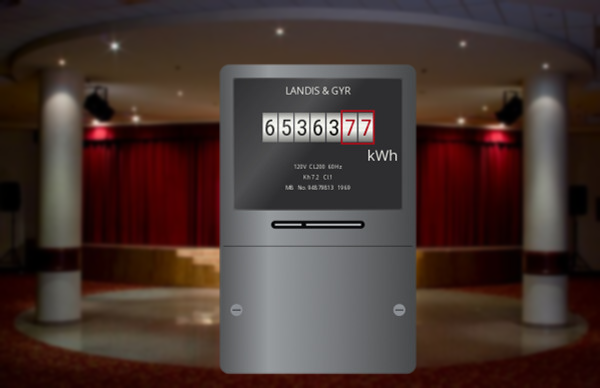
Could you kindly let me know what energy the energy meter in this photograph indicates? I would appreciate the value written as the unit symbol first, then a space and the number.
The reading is kWh 65363.77
